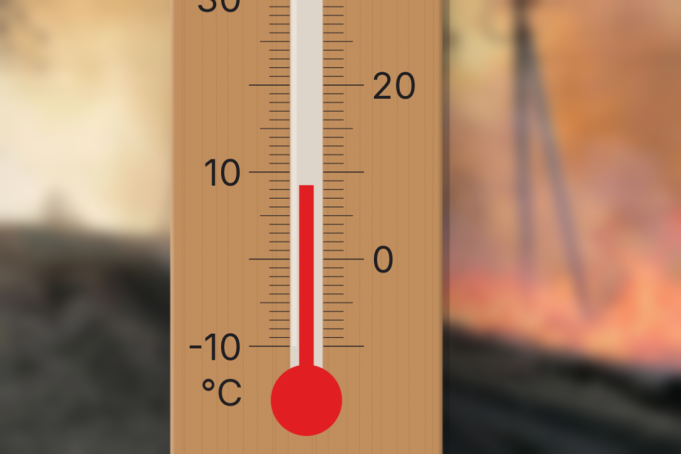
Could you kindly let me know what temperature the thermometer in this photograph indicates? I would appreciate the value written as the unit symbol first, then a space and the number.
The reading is °C 8.5
